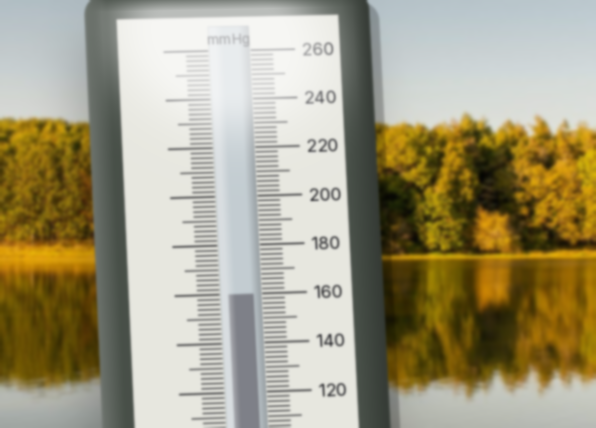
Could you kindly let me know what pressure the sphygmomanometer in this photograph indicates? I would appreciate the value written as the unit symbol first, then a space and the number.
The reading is mmHg 160
